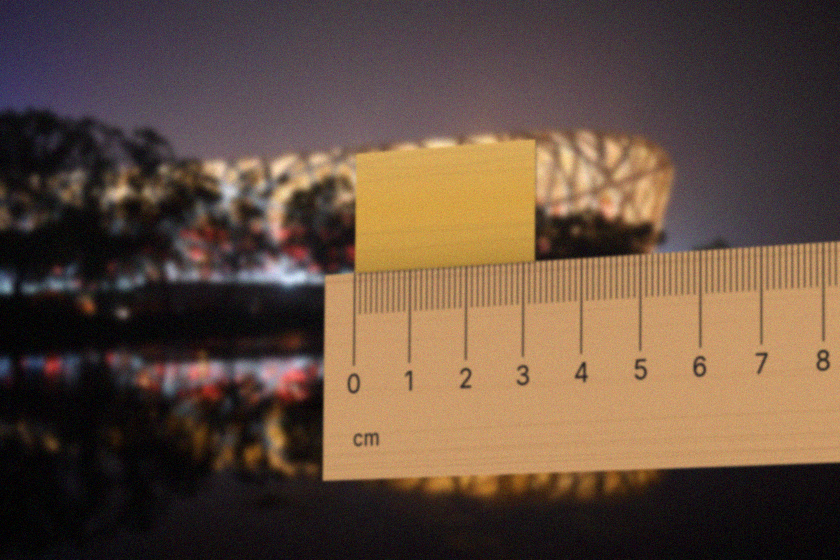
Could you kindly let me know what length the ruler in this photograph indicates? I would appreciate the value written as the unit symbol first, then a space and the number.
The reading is cm 3.2
